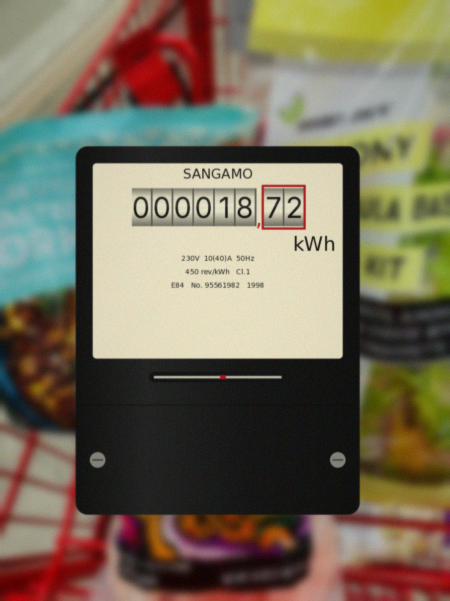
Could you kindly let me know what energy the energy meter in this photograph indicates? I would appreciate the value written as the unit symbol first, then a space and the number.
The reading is kWh 18.72
